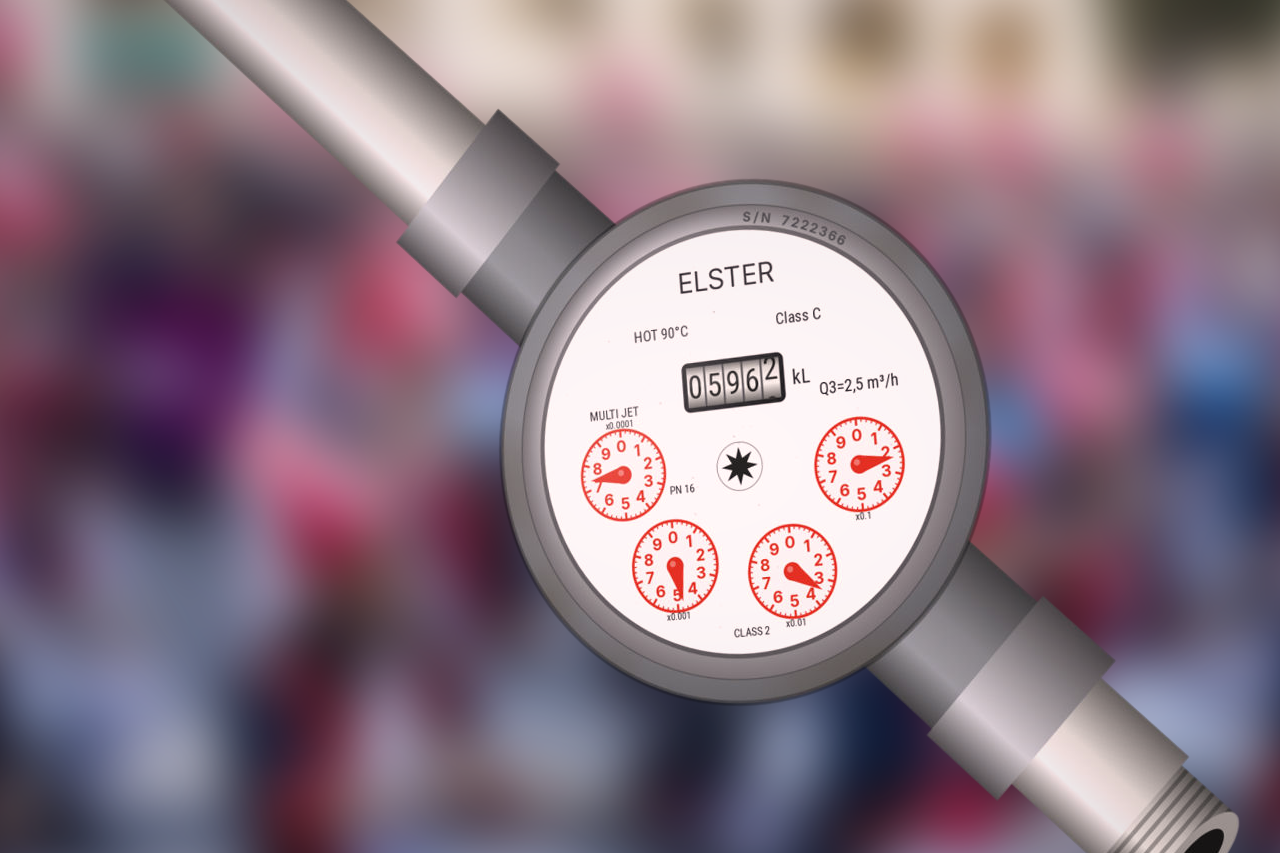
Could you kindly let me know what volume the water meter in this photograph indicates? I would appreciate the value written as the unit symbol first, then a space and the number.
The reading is kL 5962.2347
